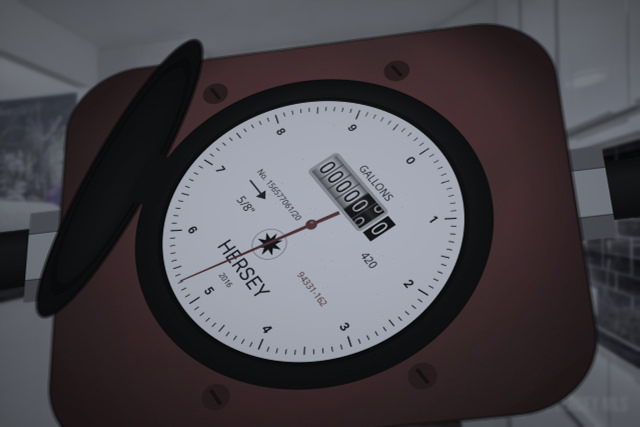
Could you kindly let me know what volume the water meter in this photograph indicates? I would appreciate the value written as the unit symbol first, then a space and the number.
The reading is gal 85.3
